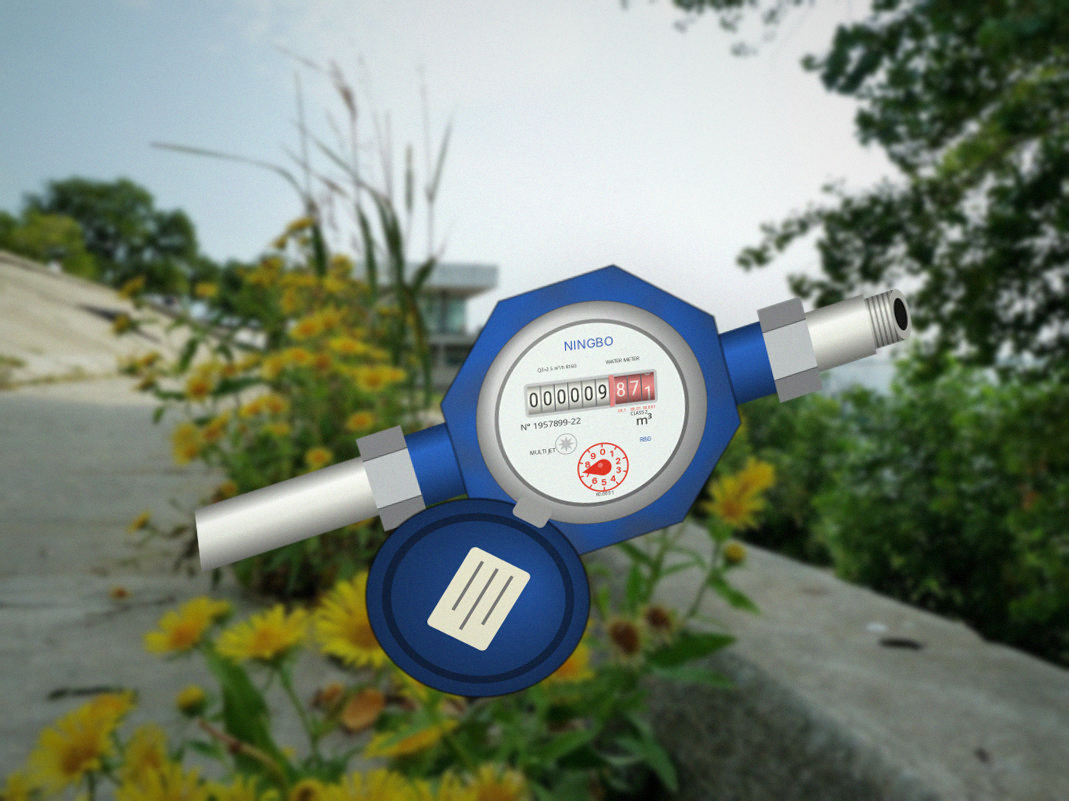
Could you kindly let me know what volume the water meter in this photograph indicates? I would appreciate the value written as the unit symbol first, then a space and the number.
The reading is m³ 9.8707
